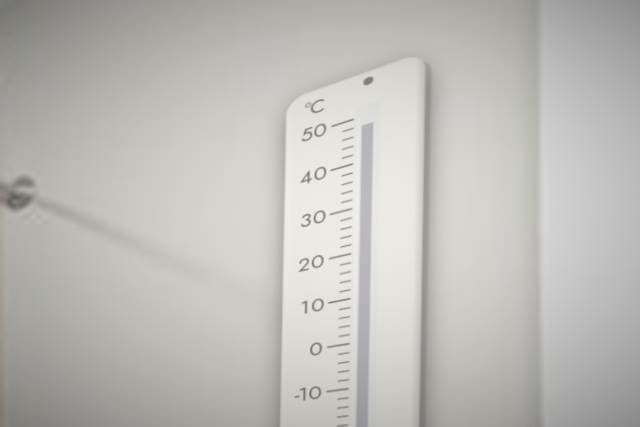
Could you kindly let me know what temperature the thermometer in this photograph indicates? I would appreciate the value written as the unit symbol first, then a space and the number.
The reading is °C 48
